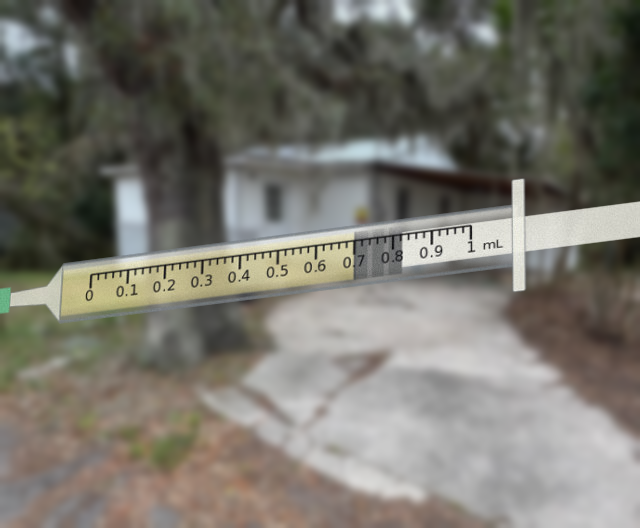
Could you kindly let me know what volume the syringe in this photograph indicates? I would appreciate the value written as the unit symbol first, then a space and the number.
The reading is mL 0.7
